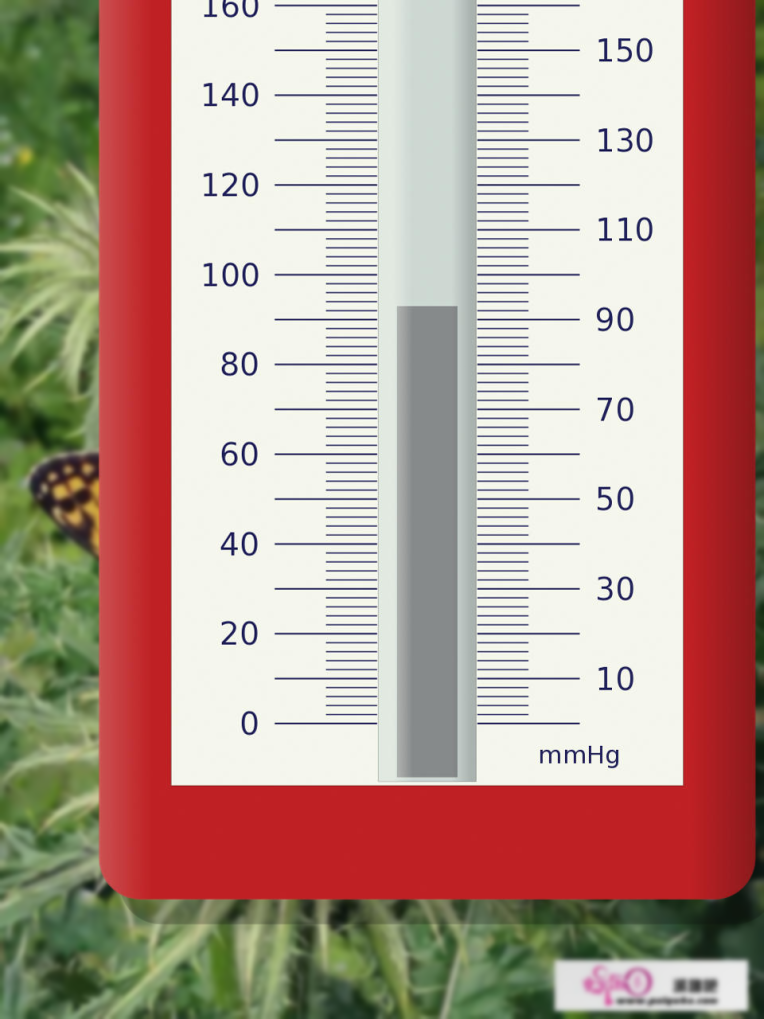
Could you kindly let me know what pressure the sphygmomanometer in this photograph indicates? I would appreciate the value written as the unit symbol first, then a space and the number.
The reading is mmHg 93
